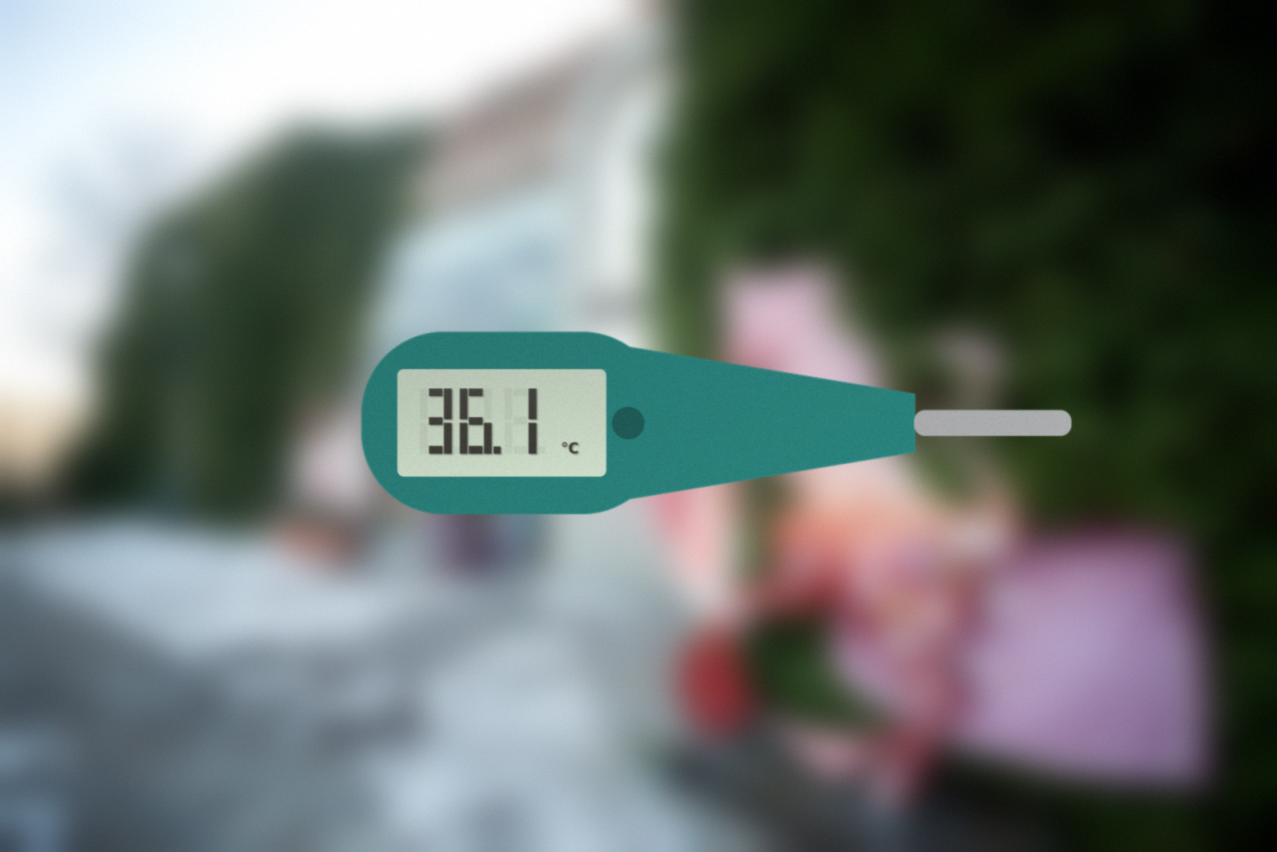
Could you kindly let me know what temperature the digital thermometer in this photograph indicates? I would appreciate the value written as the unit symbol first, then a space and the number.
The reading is °C 36.1
